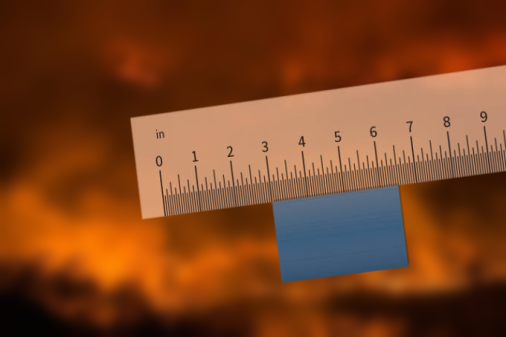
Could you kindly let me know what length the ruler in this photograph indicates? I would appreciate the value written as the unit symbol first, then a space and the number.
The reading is in 3.5
